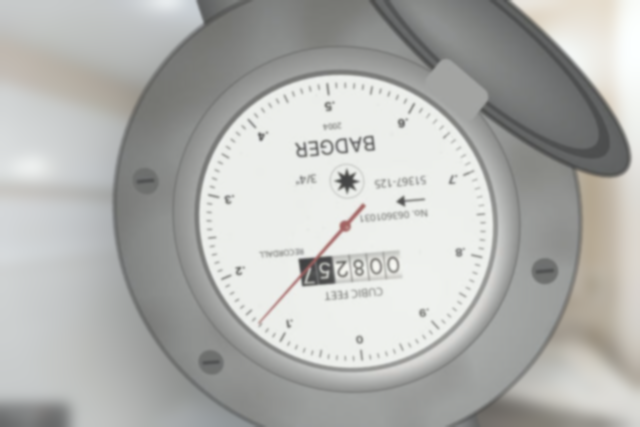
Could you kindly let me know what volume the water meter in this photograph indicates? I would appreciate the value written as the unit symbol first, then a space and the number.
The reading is ft³ 8257.13
